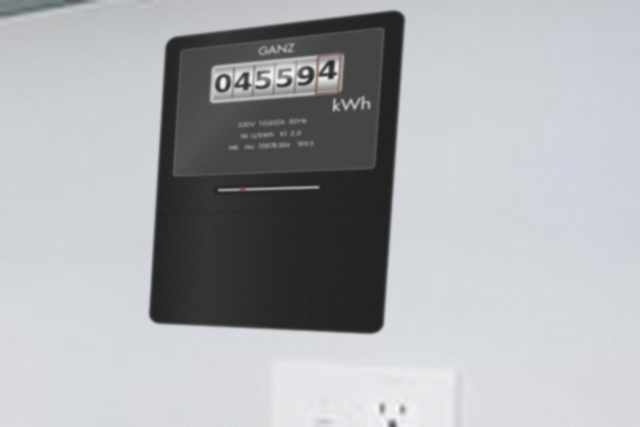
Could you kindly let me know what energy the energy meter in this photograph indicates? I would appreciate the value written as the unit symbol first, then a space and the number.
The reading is kWh 4559.4
